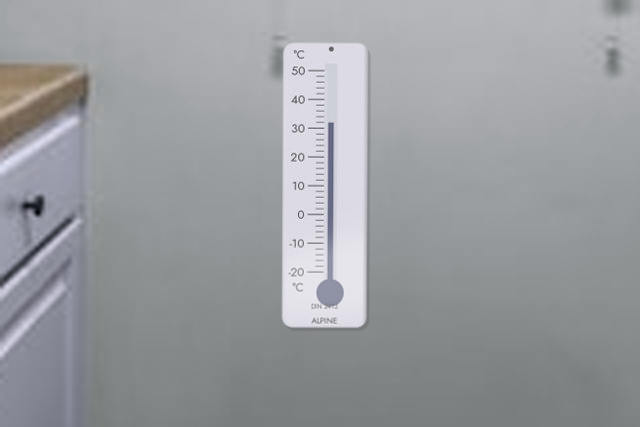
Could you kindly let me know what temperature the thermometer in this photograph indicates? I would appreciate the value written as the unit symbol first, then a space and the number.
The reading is °C 32
